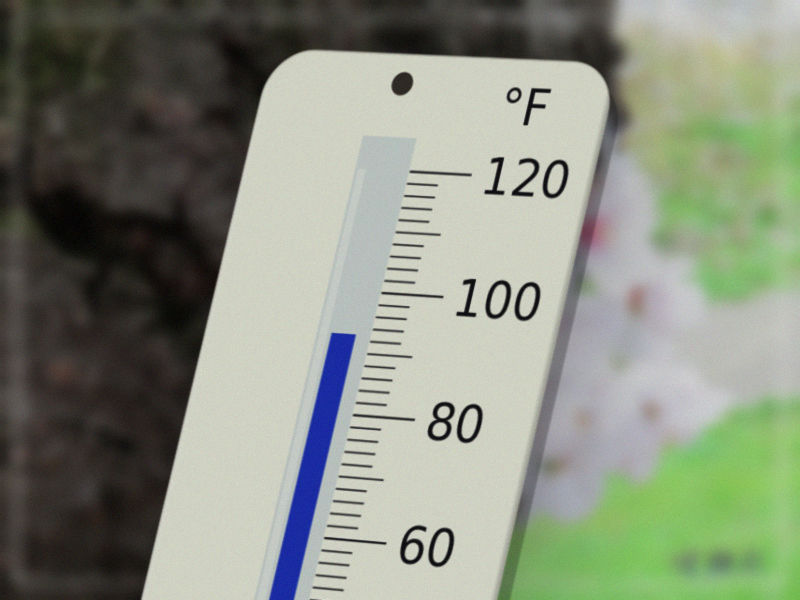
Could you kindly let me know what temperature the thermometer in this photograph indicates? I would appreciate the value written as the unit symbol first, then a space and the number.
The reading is °F 93
